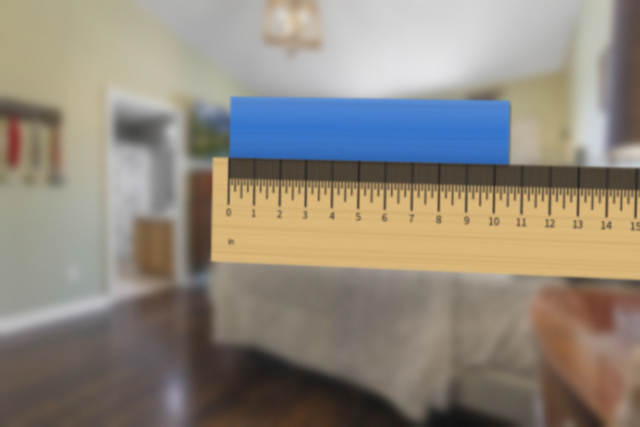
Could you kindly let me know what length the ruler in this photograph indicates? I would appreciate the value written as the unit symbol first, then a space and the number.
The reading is in 10.5
